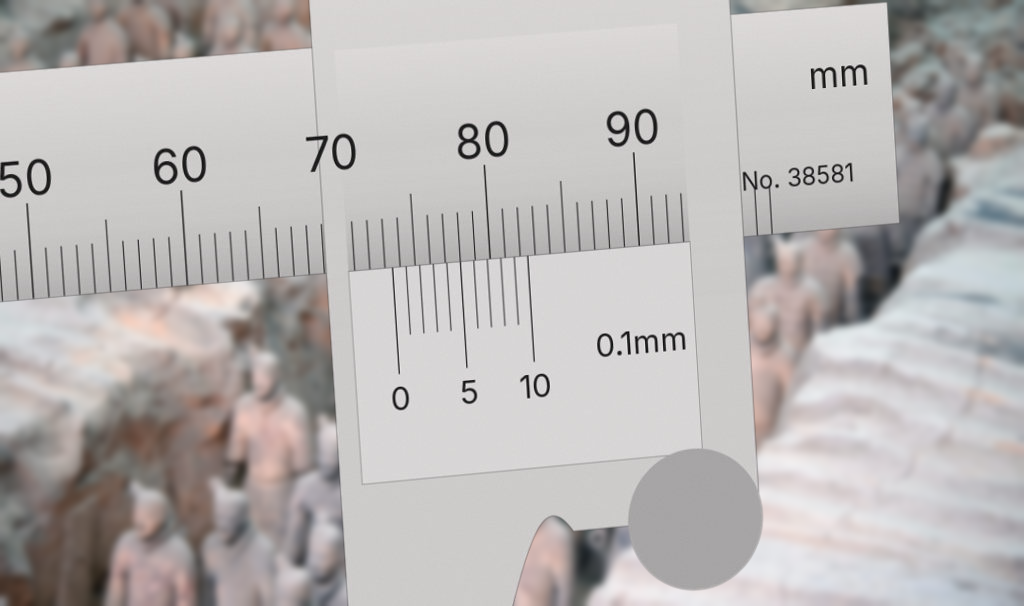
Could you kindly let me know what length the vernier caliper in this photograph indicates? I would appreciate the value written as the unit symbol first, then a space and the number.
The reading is mm 73.5
